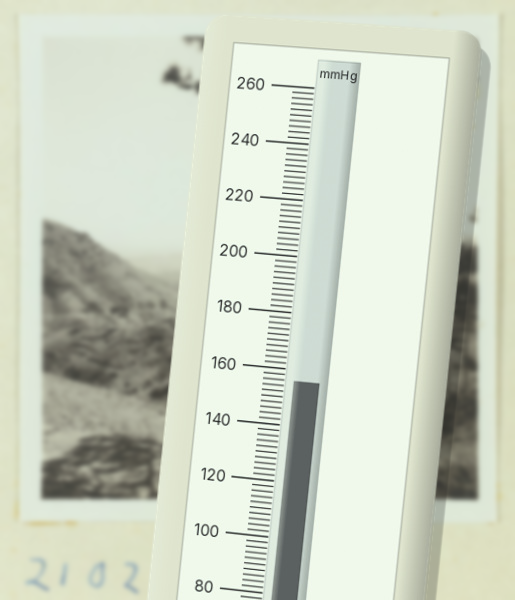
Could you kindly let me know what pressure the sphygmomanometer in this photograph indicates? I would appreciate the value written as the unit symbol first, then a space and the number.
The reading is mmHg 156
